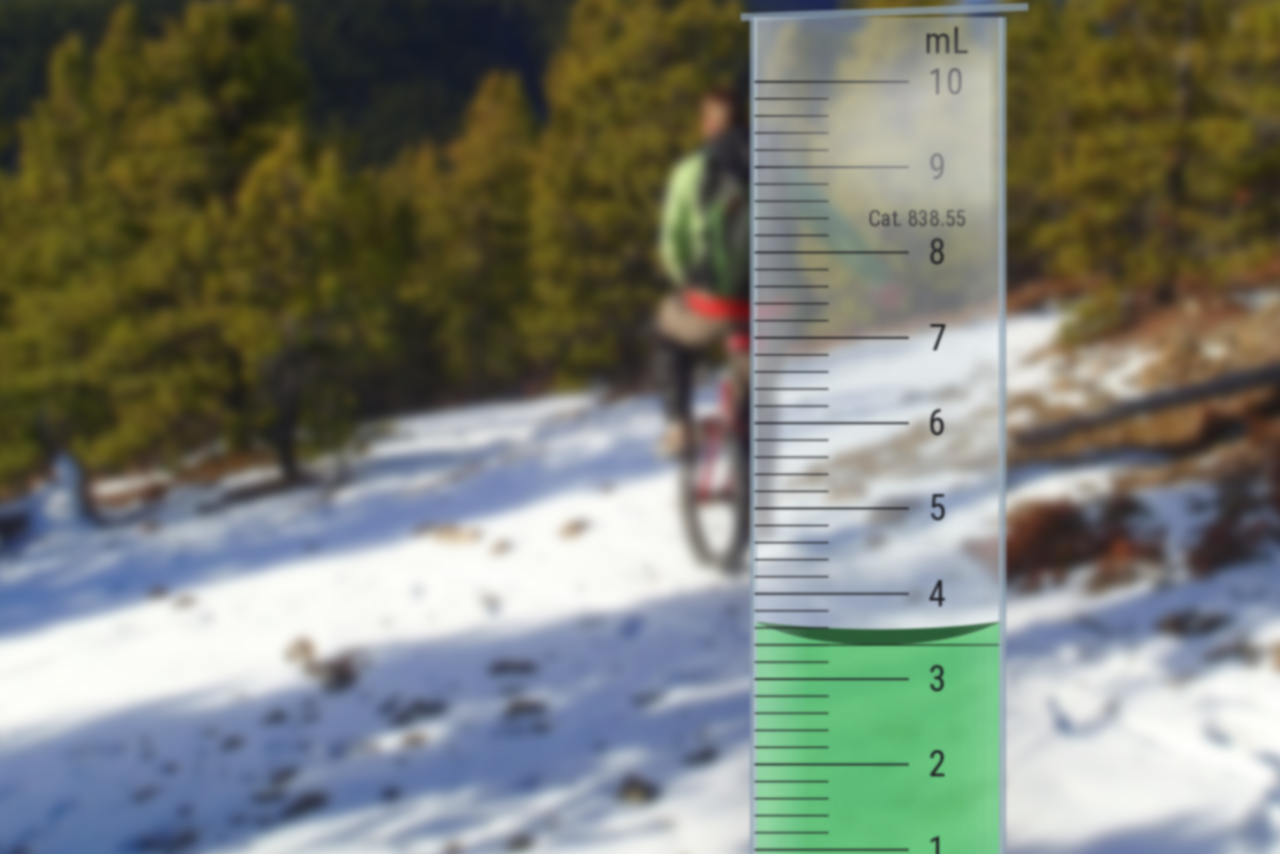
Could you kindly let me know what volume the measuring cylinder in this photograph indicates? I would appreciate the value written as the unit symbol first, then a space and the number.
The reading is mL 3.4
